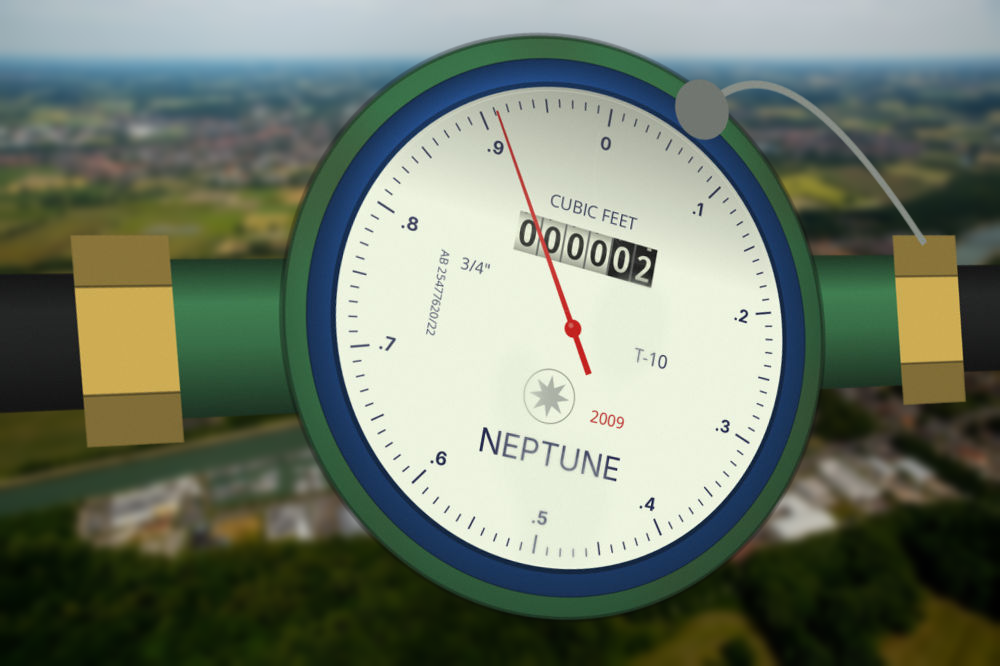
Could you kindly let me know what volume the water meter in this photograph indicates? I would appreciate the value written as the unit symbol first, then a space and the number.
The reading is ft³ 1.91
